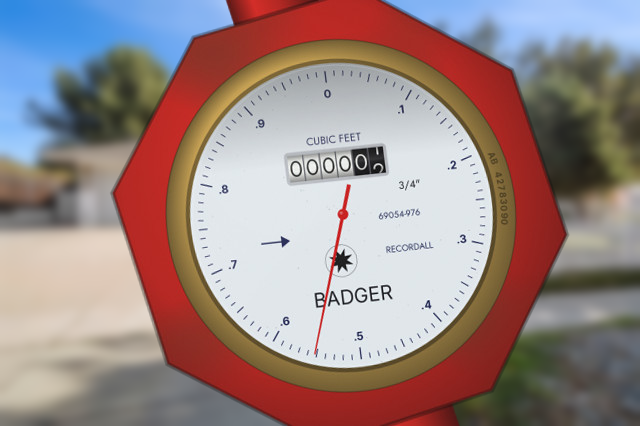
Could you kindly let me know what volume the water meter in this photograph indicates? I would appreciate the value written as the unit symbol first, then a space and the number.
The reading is ft³ 1.55
